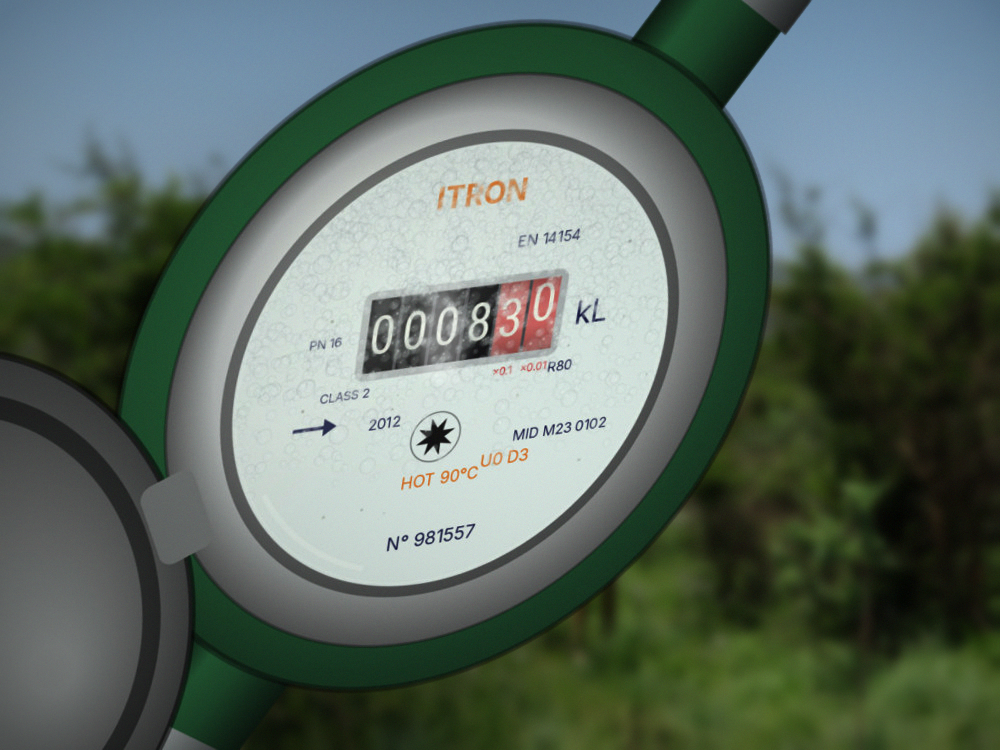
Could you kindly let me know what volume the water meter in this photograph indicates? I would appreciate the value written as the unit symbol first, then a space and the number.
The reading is kL 8.30
